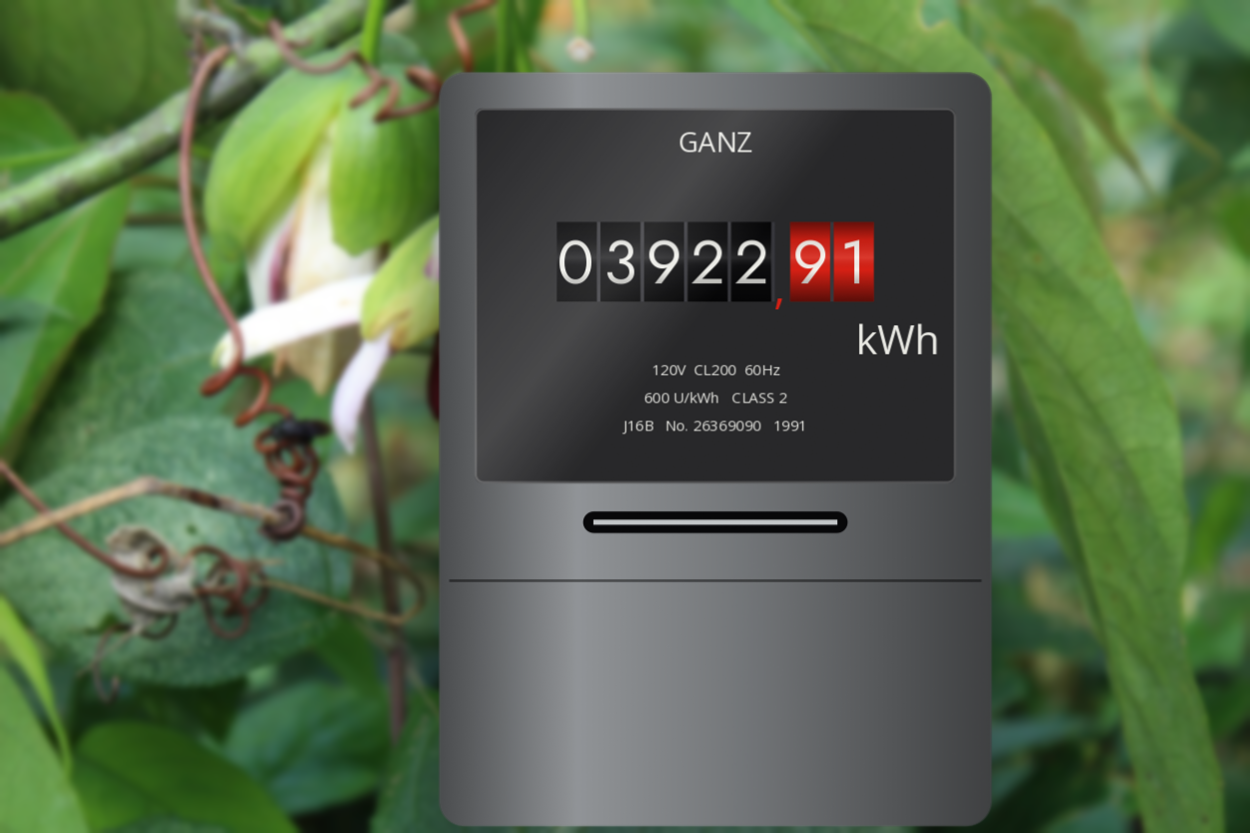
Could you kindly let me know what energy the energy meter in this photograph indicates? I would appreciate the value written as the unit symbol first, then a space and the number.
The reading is kWh 3922.91
